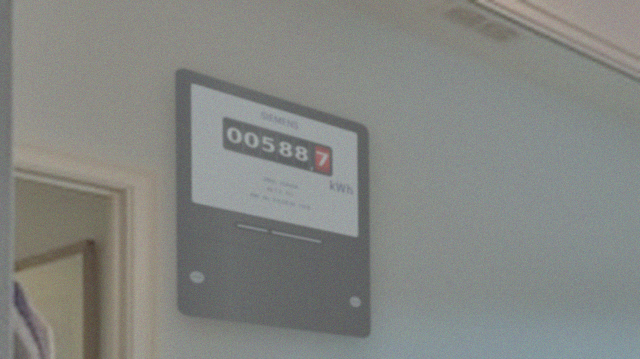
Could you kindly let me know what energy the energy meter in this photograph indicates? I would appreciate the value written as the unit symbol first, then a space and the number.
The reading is kWh 588.7
